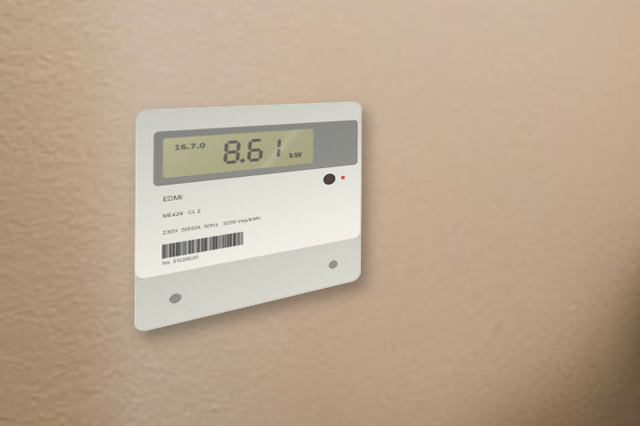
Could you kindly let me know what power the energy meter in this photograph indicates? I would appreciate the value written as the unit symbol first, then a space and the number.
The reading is kW 8.61
